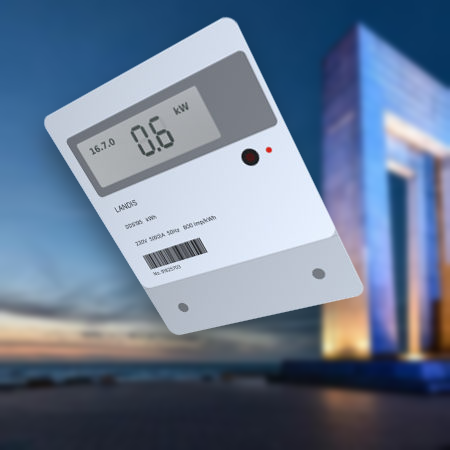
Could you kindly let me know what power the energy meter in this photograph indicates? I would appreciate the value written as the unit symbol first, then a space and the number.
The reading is kW 0.6
